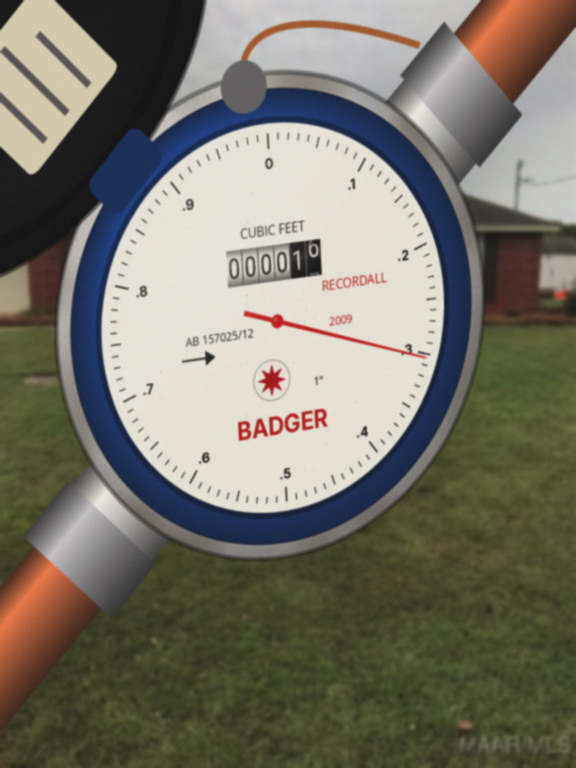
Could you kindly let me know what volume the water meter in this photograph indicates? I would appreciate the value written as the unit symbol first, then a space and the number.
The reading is ft³ 16.30
